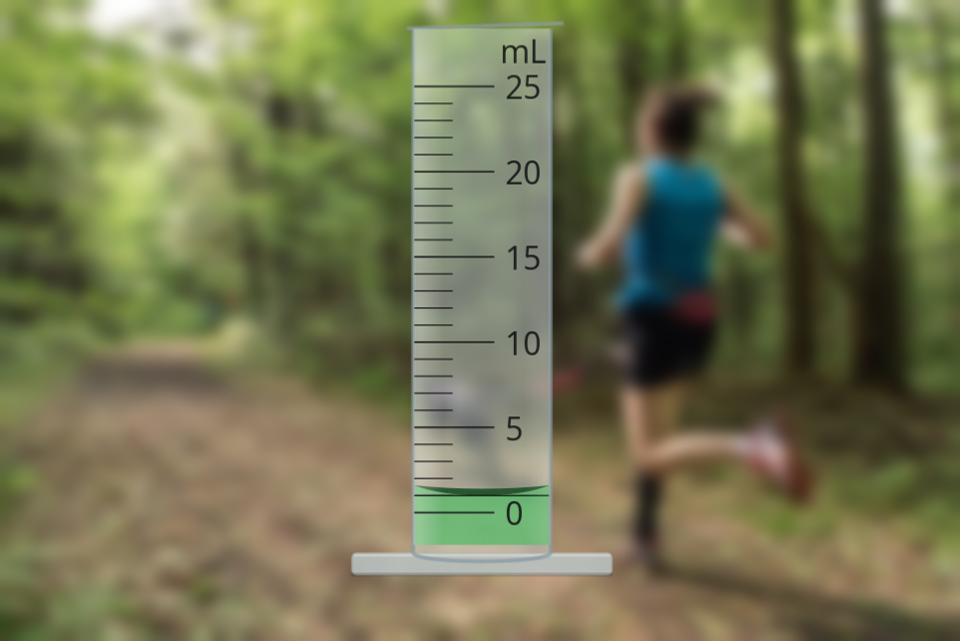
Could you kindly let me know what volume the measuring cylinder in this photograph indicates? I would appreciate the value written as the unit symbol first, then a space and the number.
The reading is mL 1
